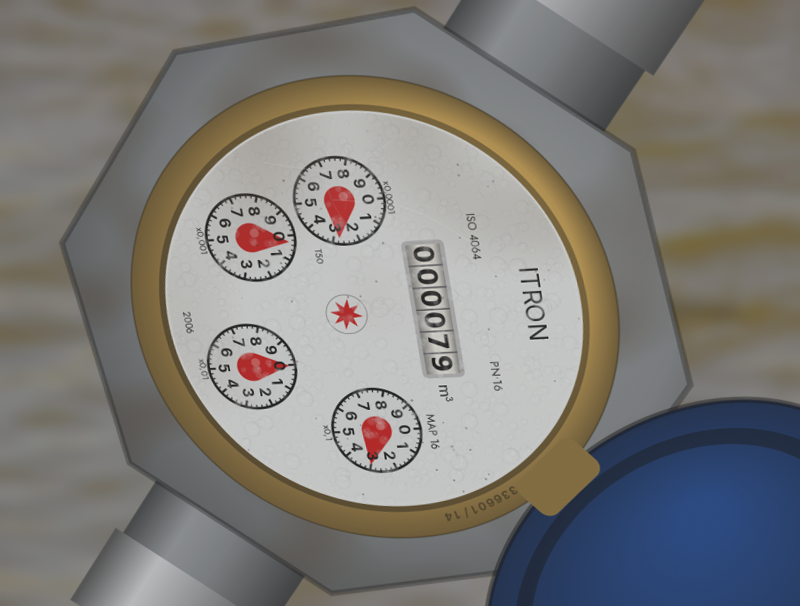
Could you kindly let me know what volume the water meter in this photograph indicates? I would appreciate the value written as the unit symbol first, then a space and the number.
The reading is m³ 79.3002
